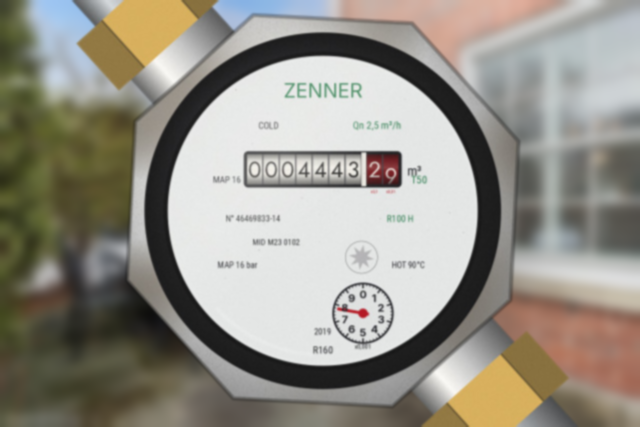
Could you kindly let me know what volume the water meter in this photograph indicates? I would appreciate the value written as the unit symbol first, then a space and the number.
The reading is m³ 4443.287
